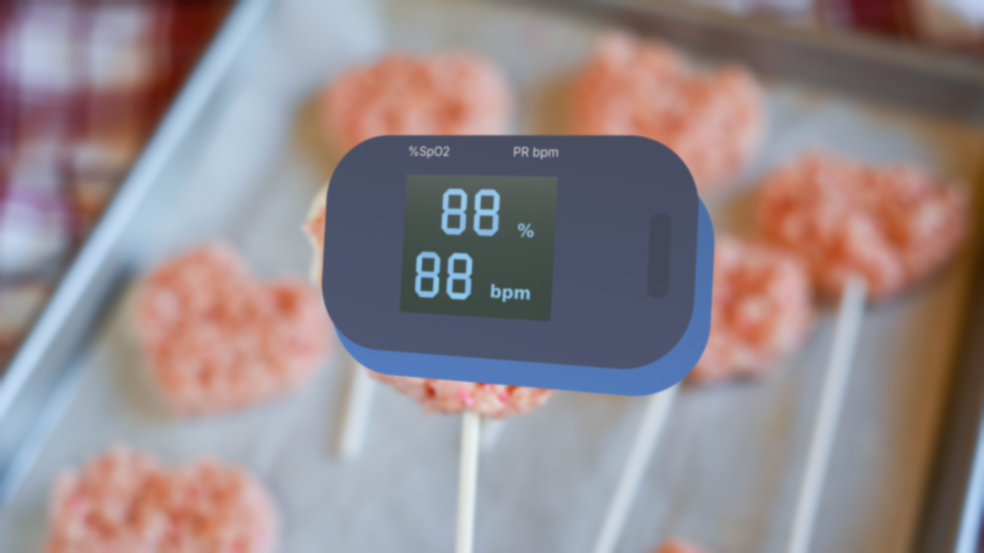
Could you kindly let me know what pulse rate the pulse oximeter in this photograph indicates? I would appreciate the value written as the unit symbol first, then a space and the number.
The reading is bpm 88
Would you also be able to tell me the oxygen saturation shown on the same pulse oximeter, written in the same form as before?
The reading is % 88
